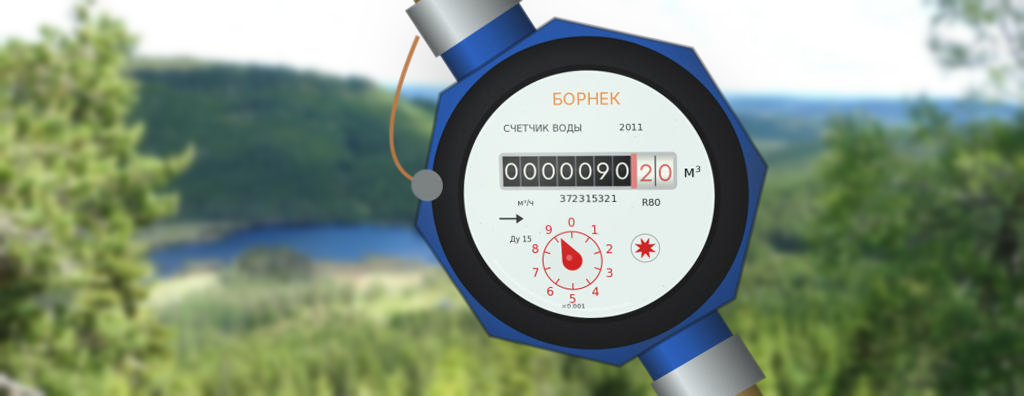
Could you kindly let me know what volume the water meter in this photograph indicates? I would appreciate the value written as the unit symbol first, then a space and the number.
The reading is m³ 90.199
